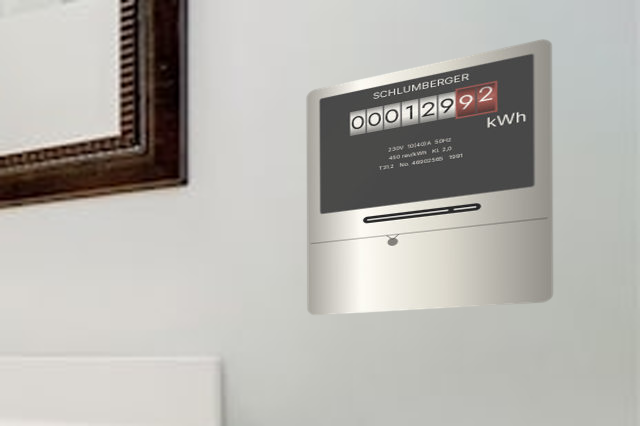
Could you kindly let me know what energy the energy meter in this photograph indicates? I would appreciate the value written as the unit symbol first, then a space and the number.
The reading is kWh 129.92
